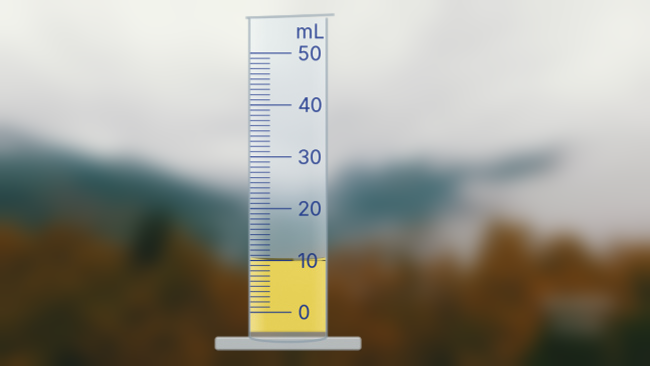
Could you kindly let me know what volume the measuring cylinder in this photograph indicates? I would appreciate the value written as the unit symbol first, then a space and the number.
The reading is mL 10
